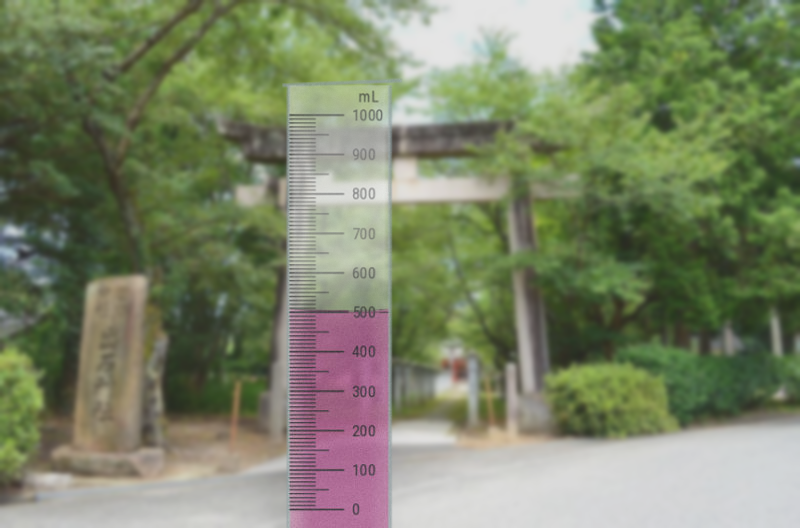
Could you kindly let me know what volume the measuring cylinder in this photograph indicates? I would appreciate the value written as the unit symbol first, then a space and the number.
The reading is mL 500
